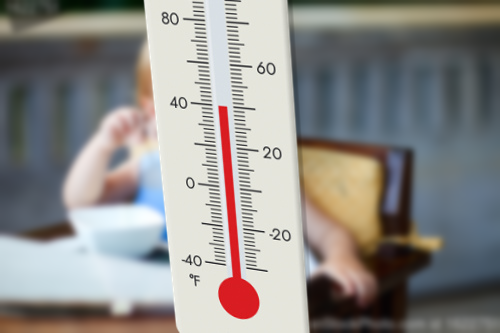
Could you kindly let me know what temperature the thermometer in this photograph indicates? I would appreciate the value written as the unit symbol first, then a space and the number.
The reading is °F 40
